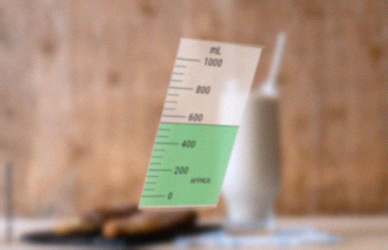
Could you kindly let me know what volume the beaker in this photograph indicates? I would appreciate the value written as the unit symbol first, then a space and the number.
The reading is mL 550
